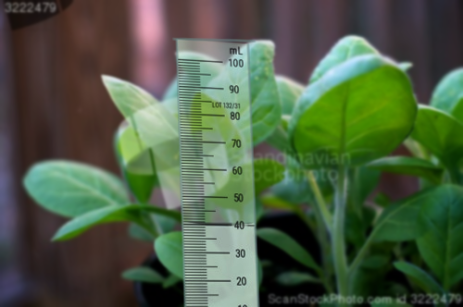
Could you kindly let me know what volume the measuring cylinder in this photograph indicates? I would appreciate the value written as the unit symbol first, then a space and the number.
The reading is mL 40
